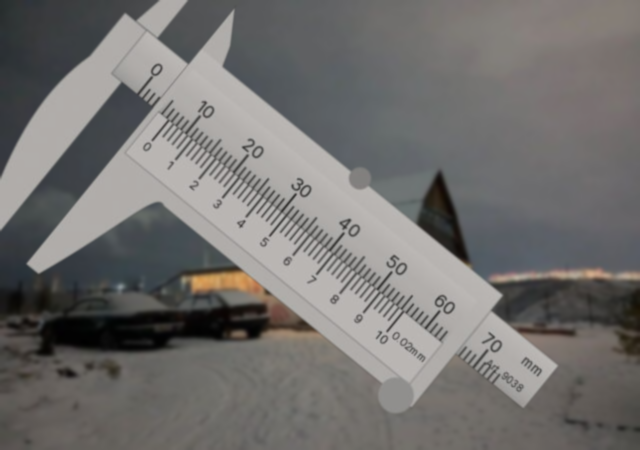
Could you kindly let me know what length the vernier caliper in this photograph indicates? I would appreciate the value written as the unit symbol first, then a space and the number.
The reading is mm 6.5
